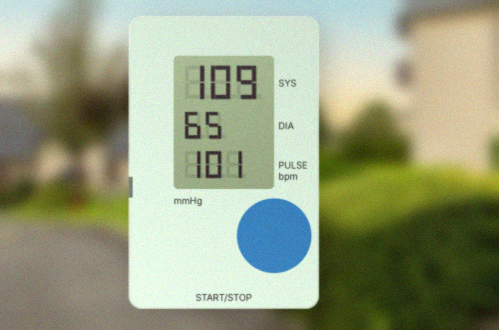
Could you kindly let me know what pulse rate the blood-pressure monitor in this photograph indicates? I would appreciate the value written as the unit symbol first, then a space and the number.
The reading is bpm 101
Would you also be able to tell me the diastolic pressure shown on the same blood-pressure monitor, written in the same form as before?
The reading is mmHg 65
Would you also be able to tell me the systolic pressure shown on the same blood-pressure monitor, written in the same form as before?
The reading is mmHg 109
